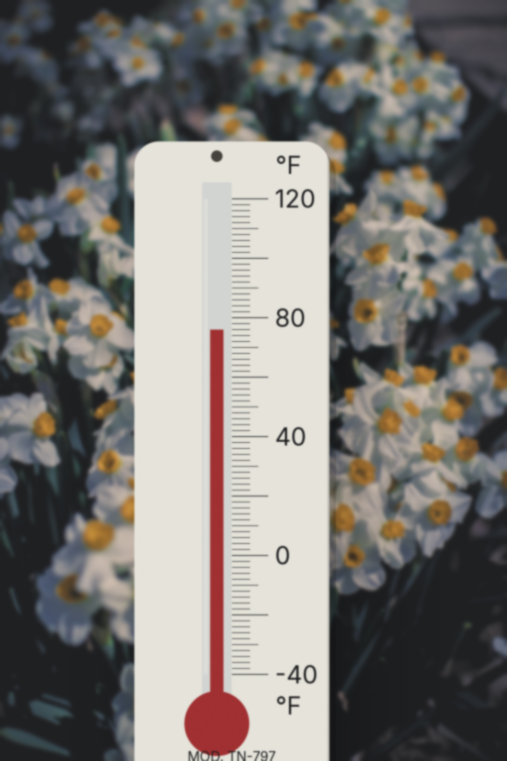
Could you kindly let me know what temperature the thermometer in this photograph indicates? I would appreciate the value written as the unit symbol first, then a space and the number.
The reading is °F 76
